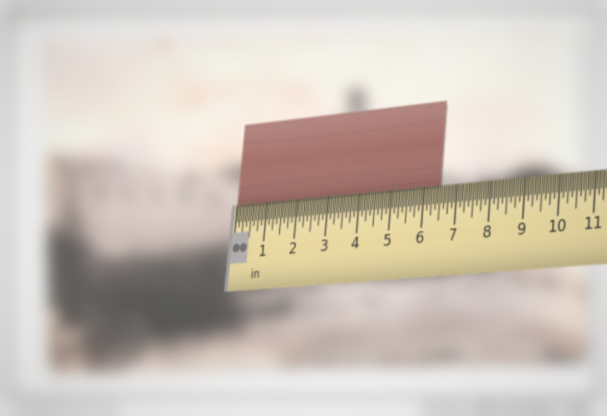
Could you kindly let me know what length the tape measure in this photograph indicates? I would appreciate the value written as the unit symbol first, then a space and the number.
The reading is in 6.5
